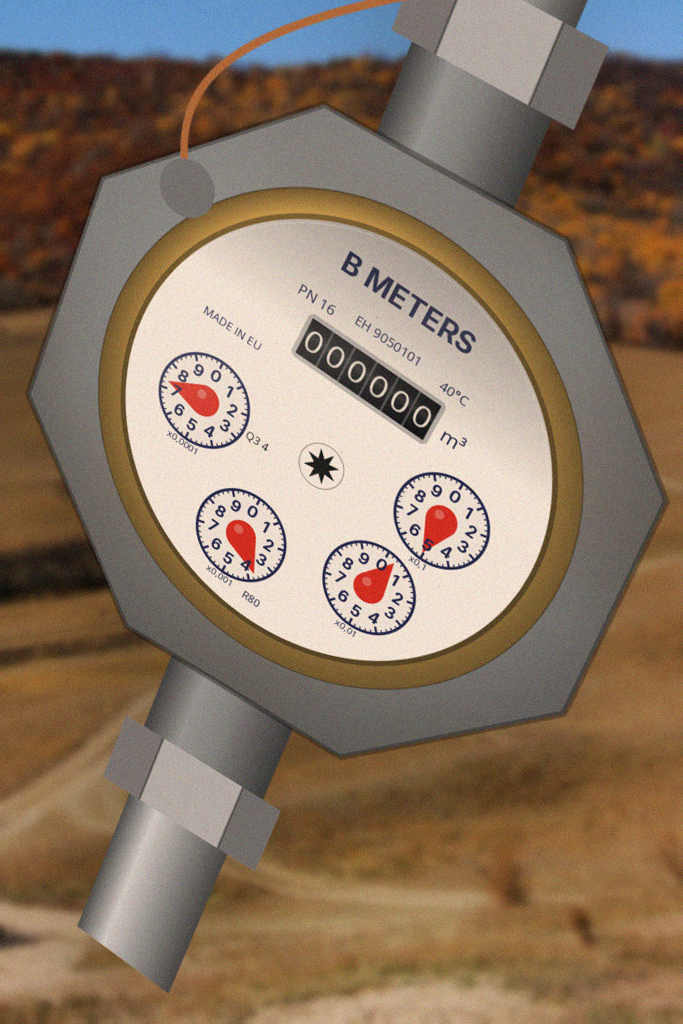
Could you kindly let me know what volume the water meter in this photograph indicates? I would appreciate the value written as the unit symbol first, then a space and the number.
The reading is m³ 0.5037
